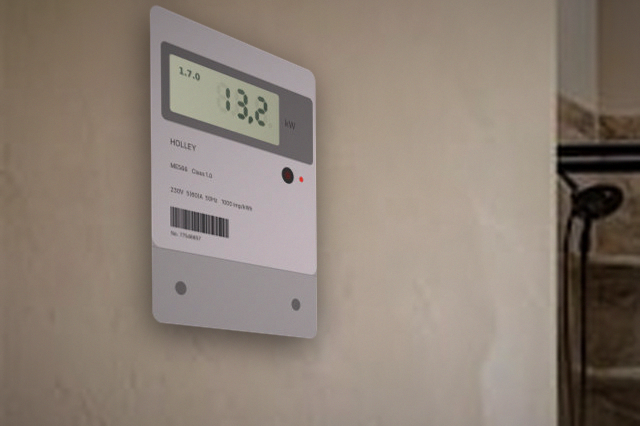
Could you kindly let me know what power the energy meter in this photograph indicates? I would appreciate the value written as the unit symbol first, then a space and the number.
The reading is kW 13.2
